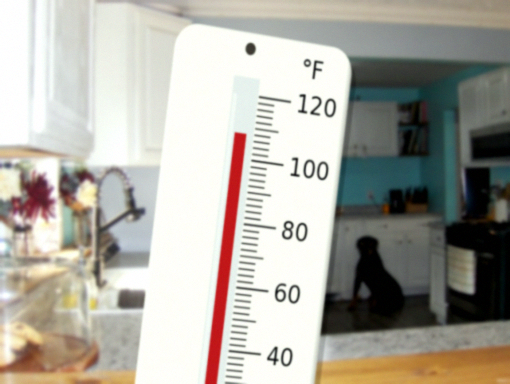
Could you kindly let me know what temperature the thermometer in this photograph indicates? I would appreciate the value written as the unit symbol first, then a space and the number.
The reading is °F 108
